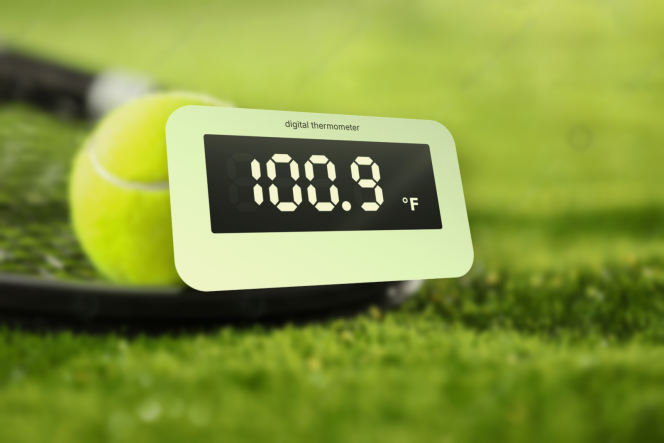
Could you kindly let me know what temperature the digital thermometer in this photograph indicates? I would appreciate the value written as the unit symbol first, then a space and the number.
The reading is °F 100.9
